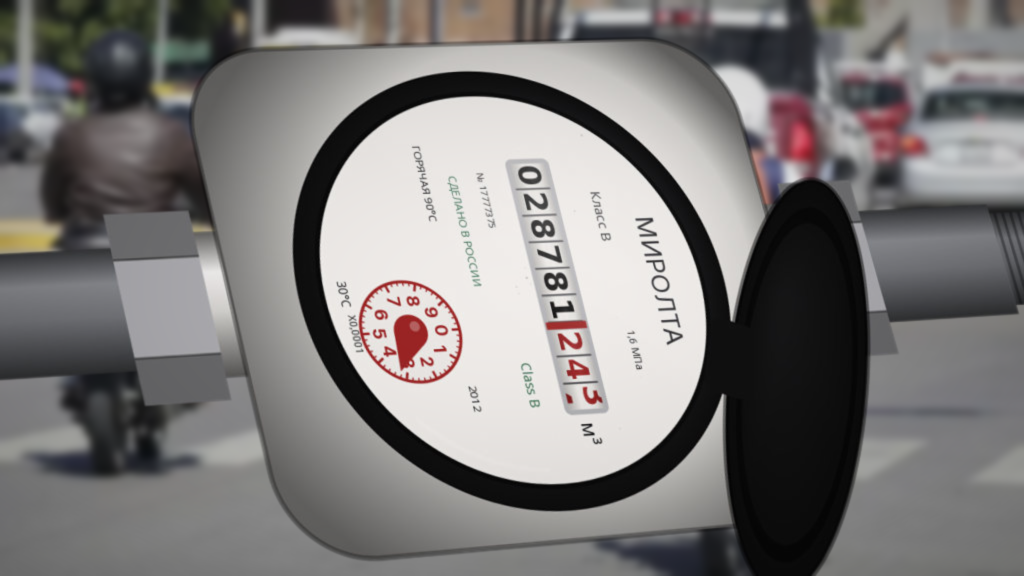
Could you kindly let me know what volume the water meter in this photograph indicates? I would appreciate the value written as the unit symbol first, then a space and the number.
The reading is m³ 28781.2433
